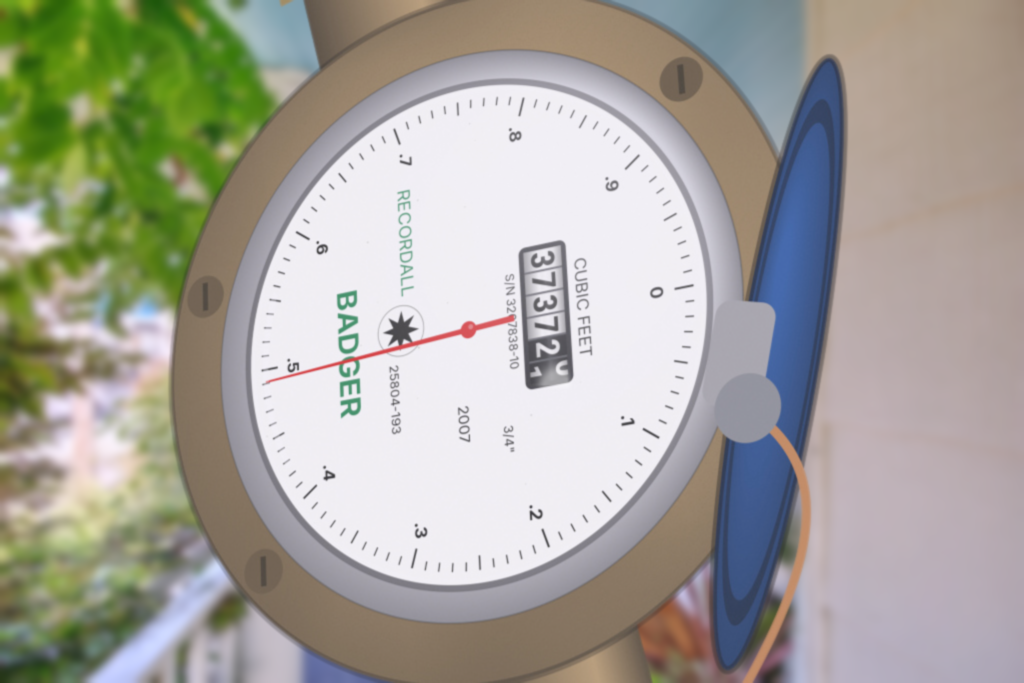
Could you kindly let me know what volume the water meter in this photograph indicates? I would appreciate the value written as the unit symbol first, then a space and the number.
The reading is ft³ 373720.49
